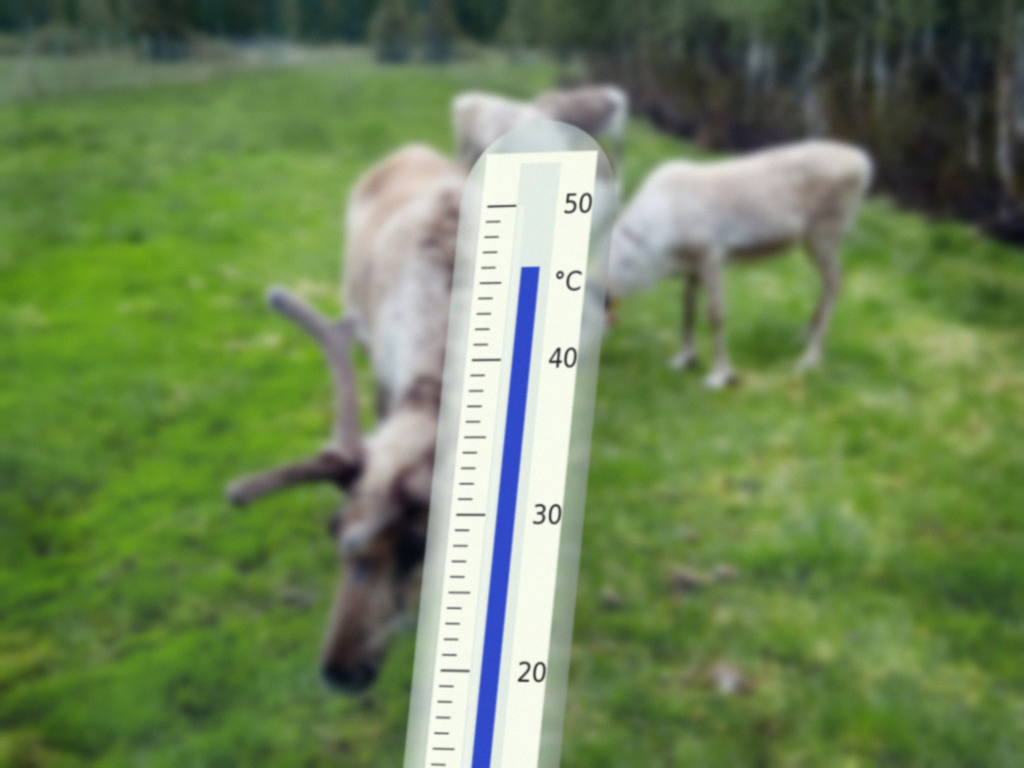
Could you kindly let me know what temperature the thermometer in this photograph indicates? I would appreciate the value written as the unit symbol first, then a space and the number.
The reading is °C 46
